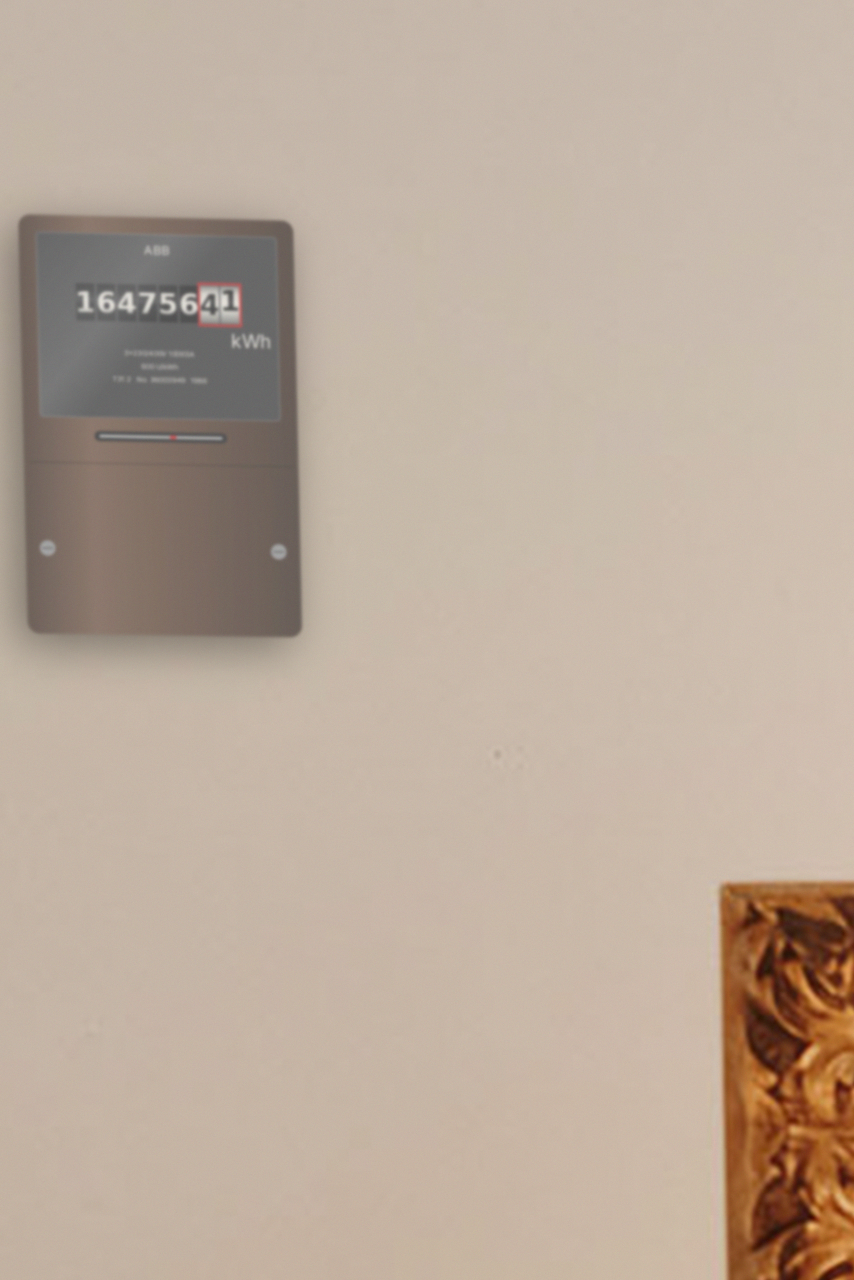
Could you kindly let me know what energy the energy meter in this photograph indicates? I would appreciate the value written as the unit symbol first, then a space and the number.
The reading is kWh 164756.41
